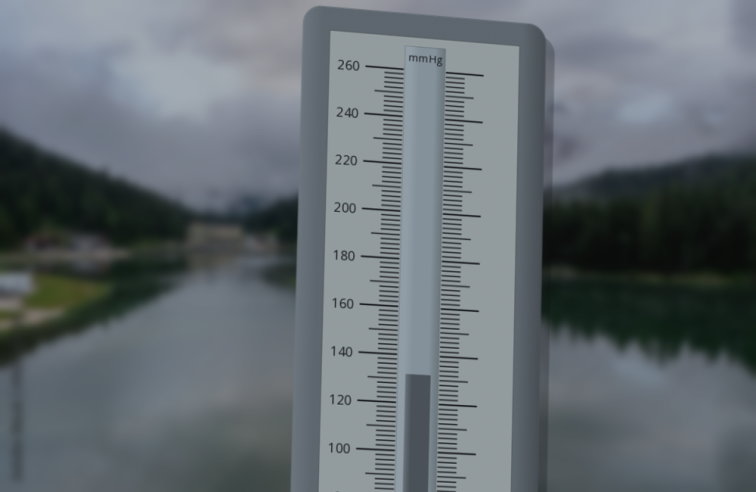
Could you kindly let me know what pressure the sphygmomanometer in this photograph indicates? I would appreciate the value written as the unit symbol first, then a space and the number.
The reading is mmHg 132
